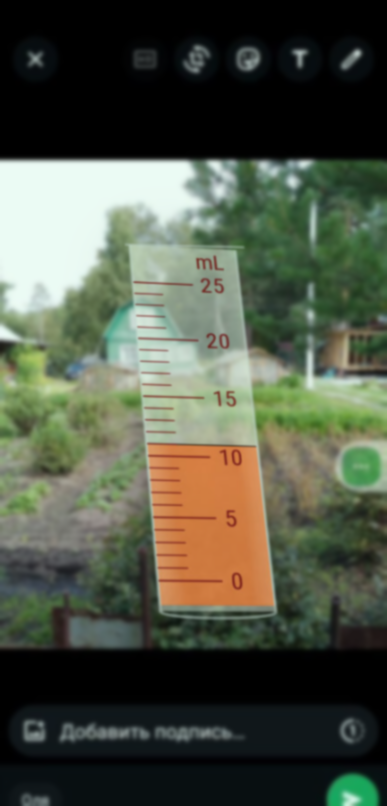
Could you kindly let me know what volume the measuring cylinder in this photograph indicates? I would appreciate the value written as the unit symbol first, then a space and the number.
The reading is mL 11
